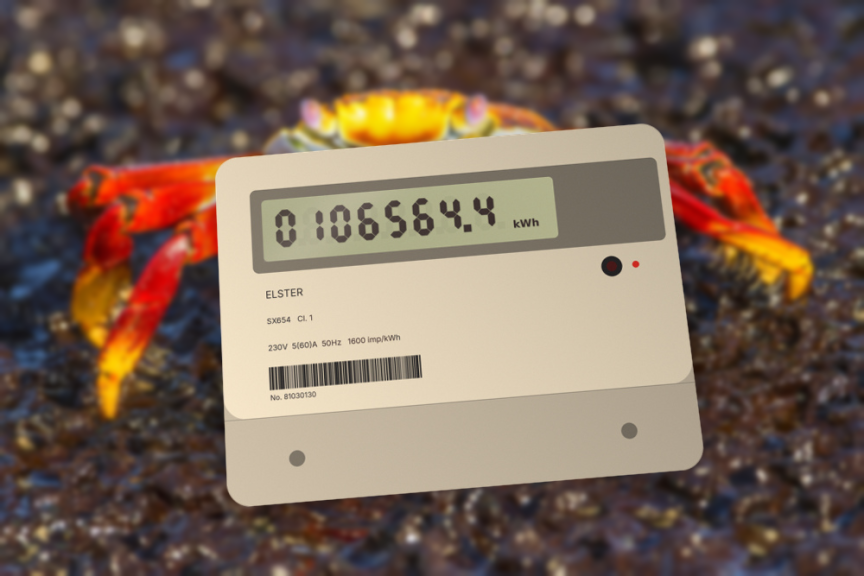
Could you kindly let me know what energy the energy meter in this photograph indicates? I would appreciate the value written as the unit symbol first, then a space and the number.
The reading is kWh 106564.4
